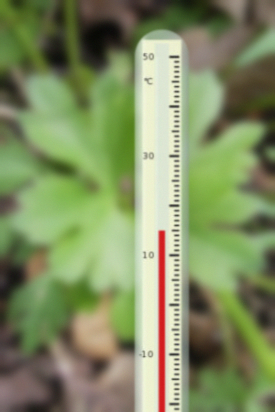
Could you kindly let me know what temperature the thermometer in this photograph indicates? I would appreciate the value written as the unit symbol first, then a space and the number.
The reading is °C 15
